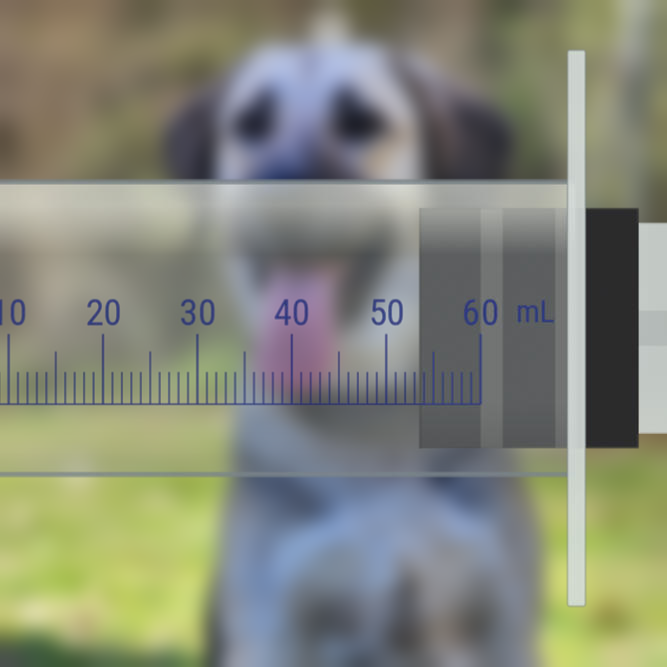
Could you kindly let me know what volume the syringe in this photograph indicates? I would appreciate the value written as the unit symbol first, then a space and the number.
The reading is mL 53.5
